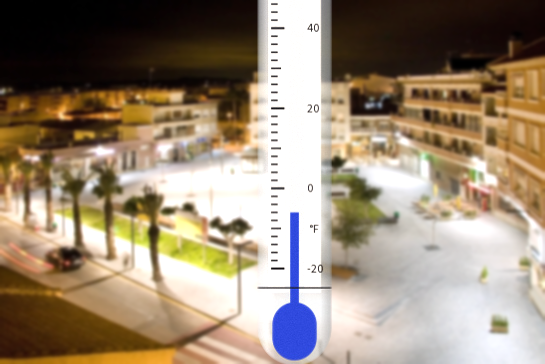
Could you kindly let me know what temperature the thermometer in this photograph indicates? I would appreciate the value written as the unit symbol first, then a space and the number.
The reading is °F -6
